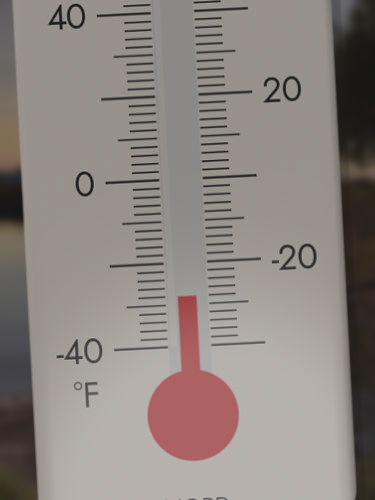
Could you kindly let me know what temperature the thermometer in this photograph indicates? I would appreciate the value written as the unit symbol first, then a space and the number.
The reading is °F -28
